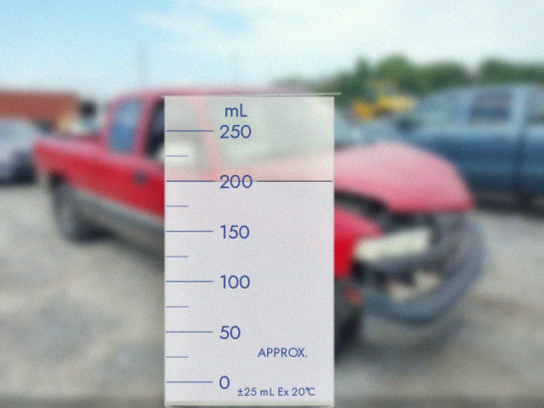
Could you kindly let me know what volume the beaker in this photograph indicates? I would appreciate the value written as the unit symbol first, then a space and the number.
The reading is mL 200
